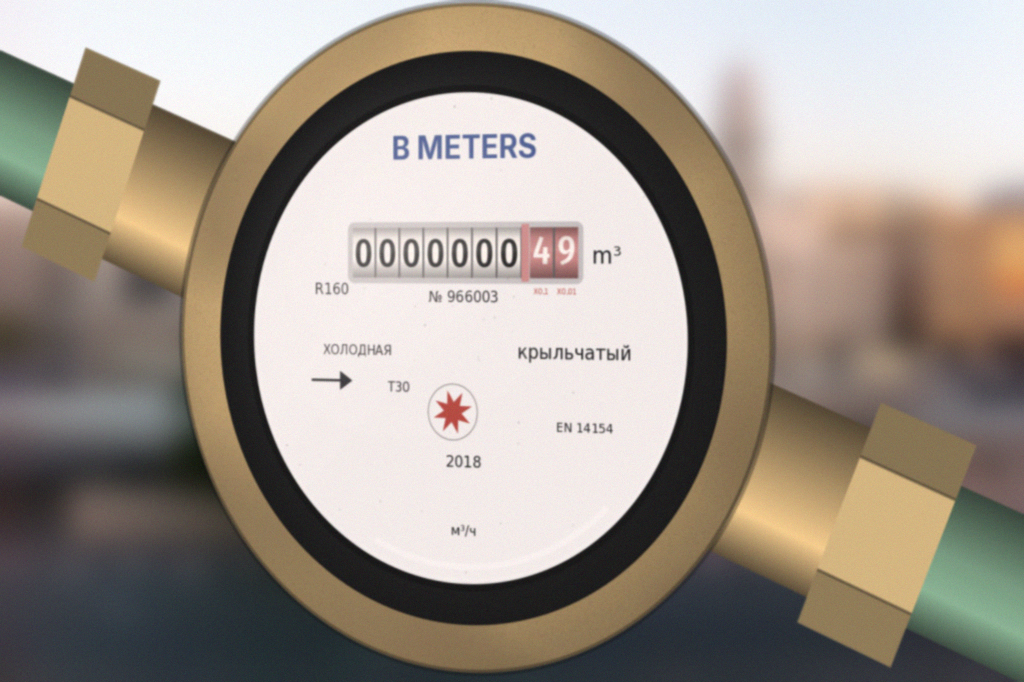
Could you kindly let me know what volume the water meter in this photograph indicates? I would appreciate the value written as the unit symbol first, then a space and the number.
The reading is m³ 0.49
